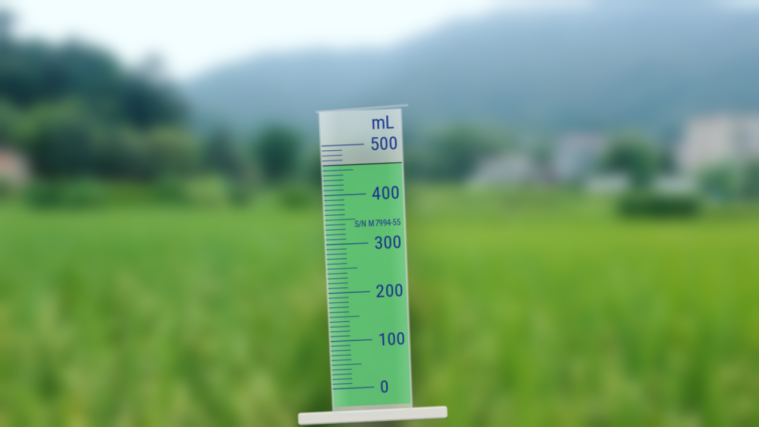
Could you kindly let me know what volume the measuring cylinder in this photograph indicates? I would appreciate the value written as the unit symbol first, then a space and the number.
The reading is mL 460
